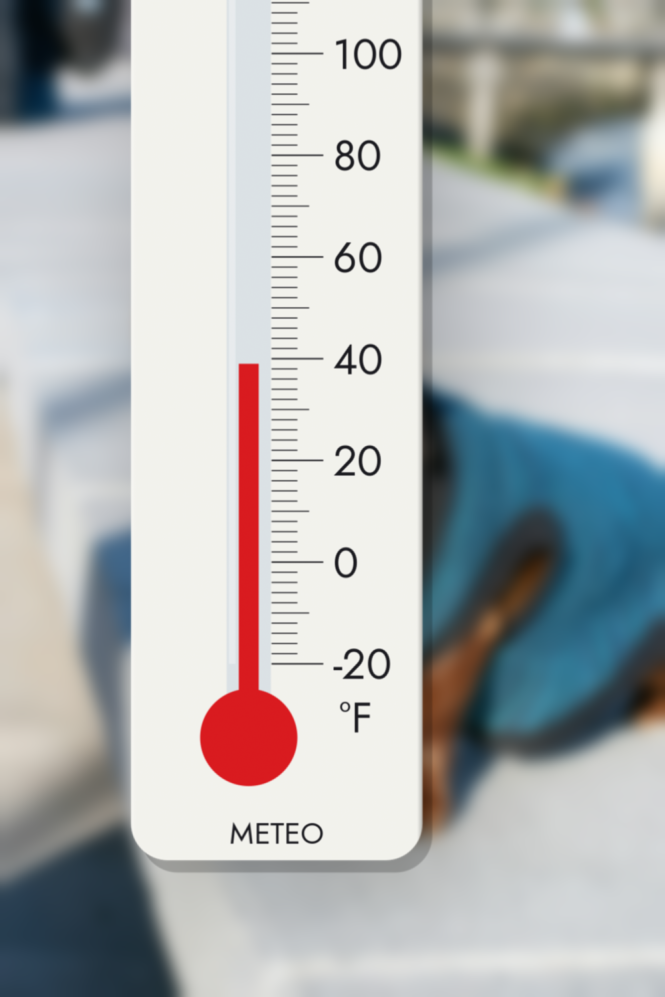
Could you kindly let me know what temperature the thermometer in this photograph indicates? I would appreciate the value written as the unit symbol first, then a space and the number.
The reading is °F 39
